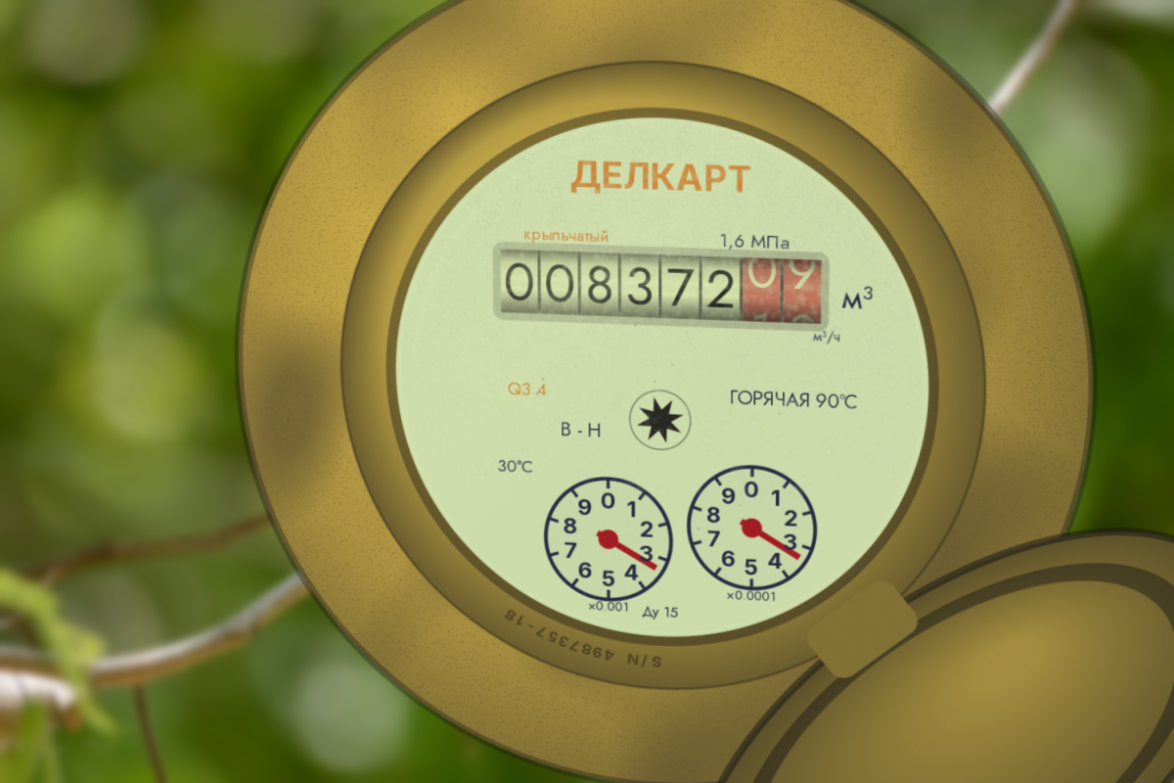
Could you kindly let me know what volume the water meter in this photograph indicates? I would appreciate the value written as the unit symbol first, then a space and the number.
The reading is m³ 8372.0933
